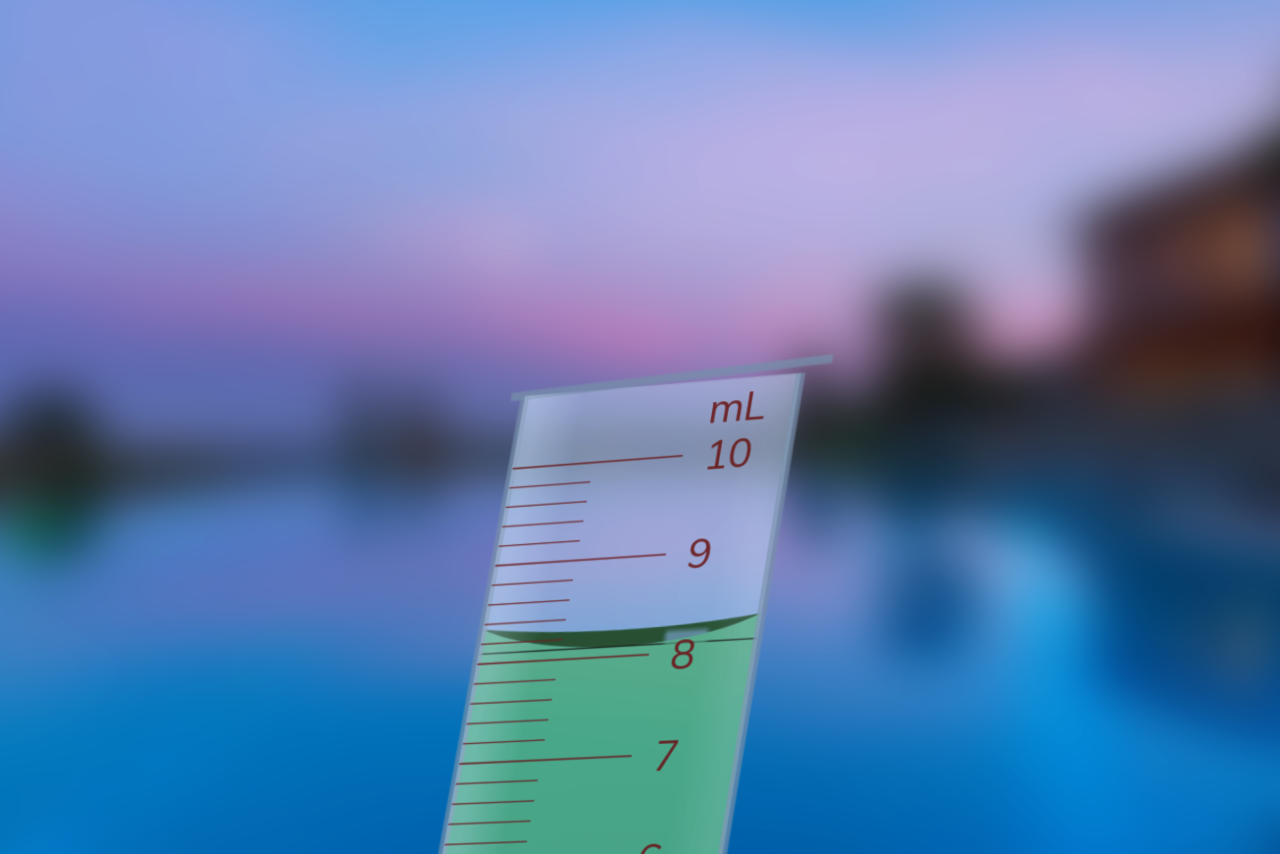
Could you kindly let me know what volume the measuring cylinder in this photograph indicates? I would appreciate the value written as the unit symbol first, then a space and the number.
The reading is mL 8.1
